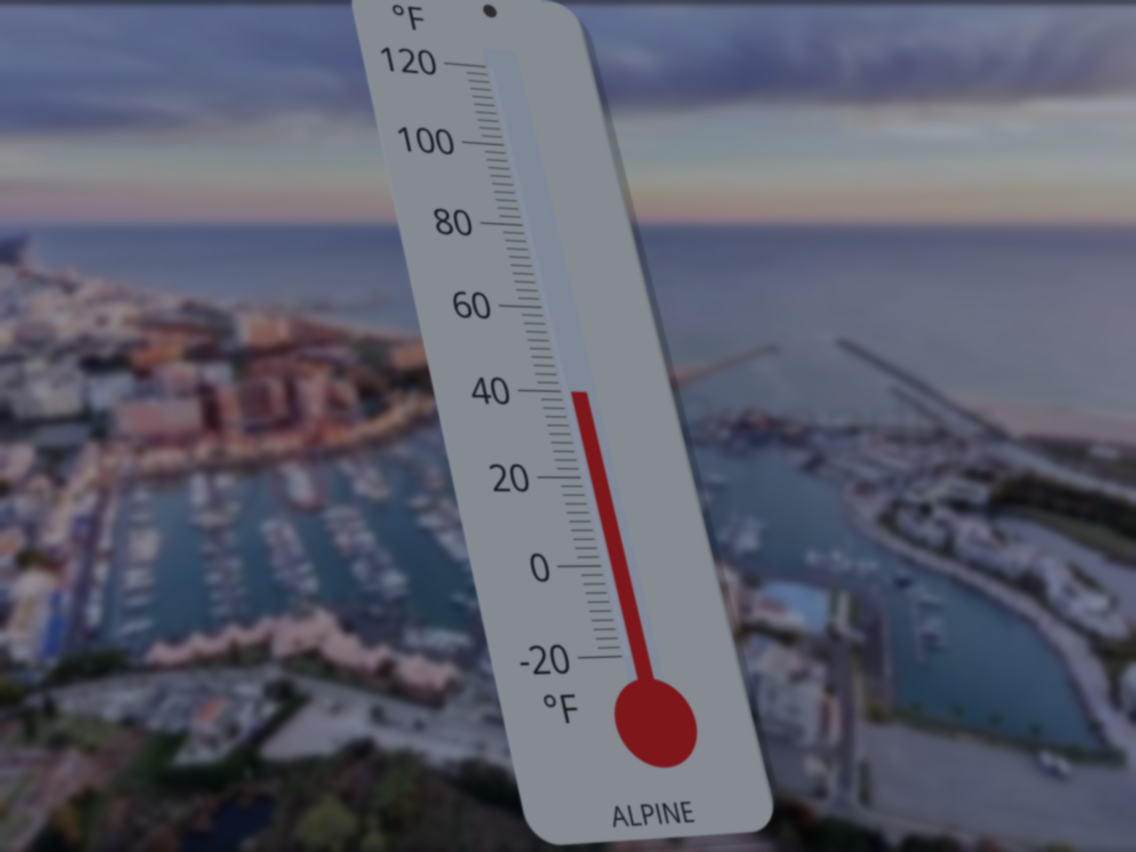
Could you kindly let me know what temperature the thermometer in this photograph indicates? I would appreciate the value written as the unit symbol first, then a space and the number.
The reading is °F 40
